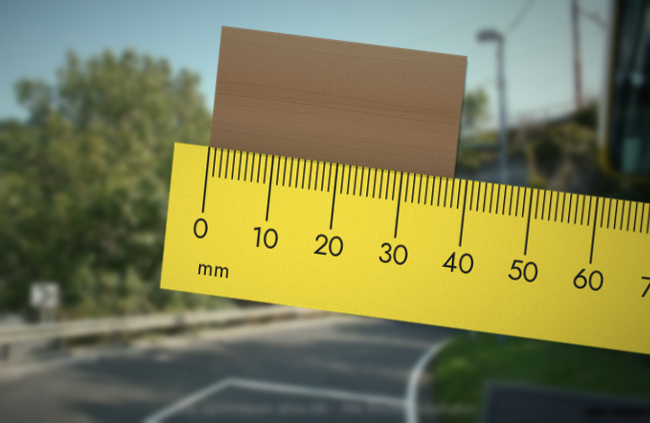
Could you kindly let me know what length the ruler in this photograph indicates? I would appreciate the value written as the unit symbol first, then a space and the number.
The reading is mm 38
